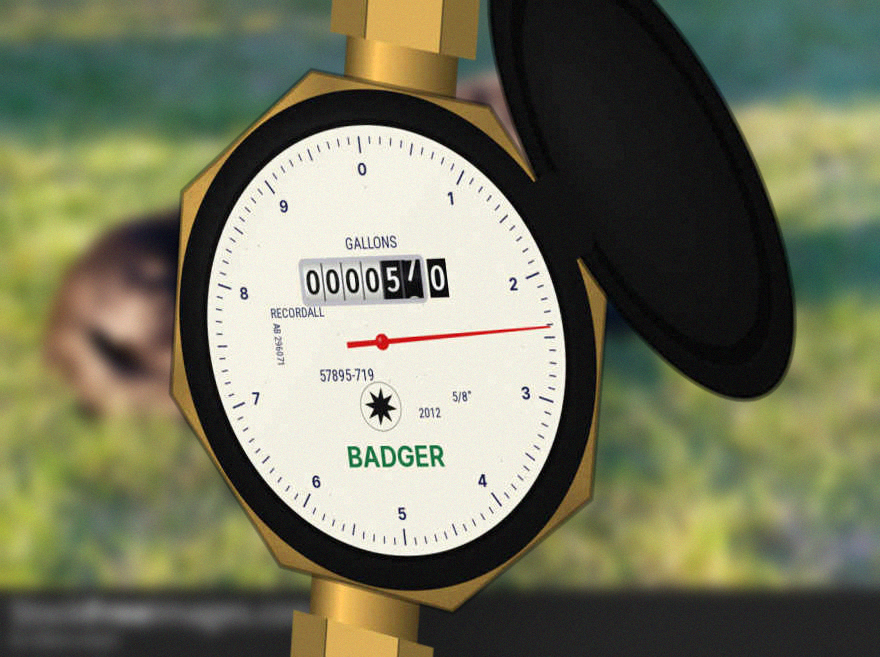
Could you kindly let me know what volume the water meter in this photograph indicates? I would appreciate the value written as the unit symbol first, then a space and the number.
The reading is gal 572.4
